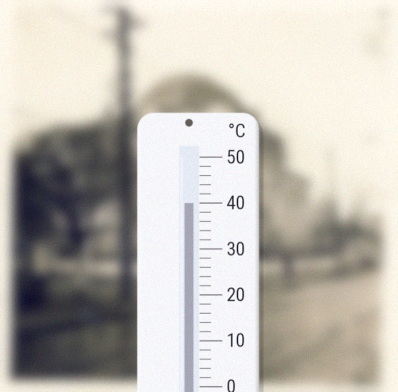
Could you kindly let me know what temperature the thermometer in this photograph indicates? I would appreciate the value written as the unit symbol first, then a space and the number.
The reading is °C 40
